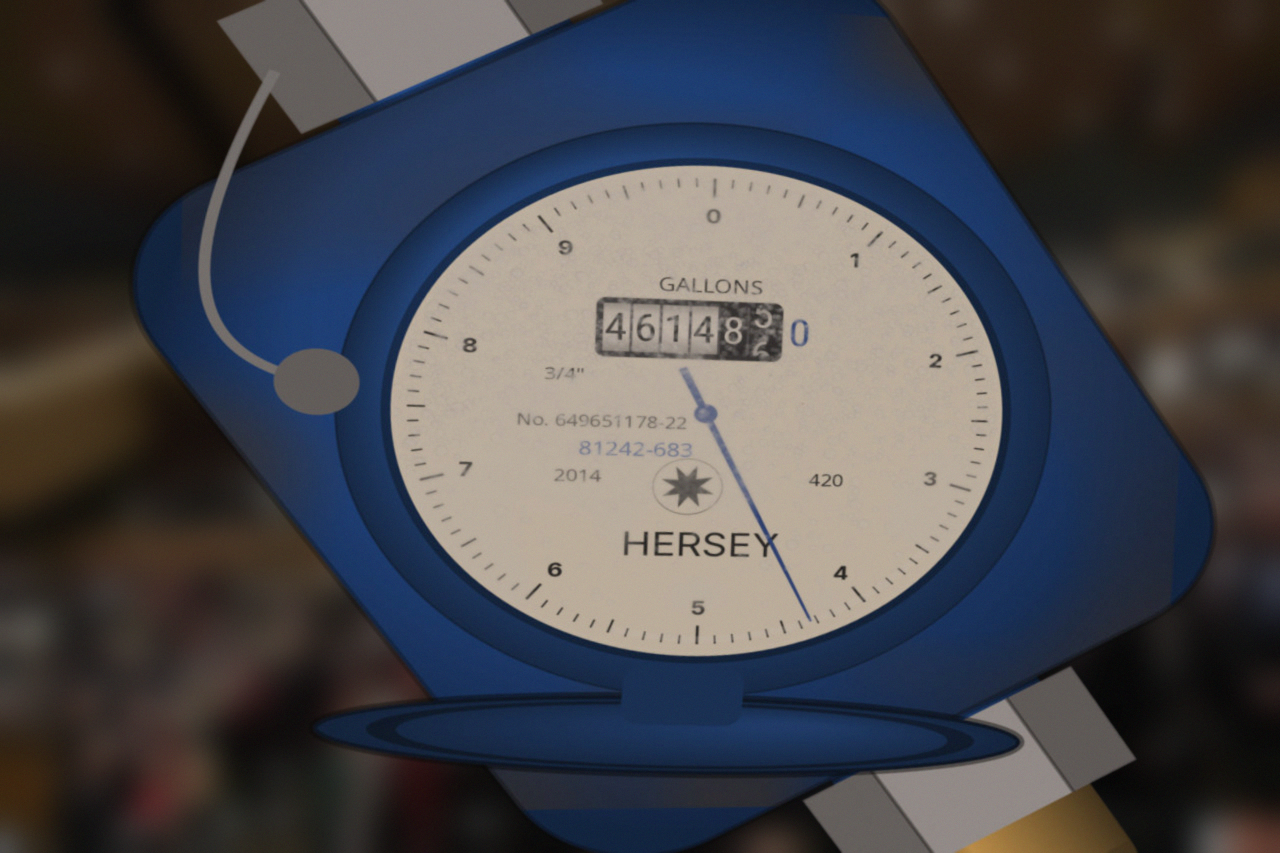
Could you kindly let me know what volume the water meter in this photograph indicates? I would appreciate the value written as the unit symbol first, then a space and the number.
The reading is gal 4614854.3
